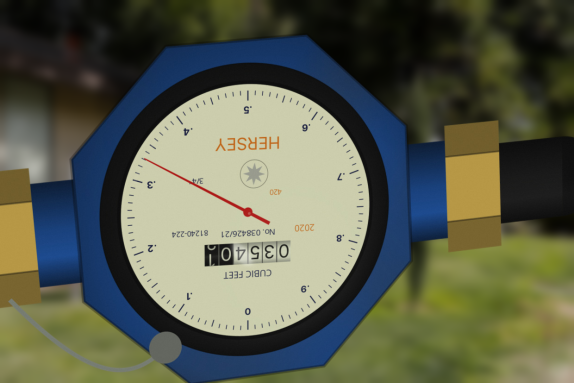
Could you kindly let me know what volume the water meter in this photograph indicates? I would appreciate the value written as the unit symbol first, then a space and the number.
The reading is ft³ 35401.33
